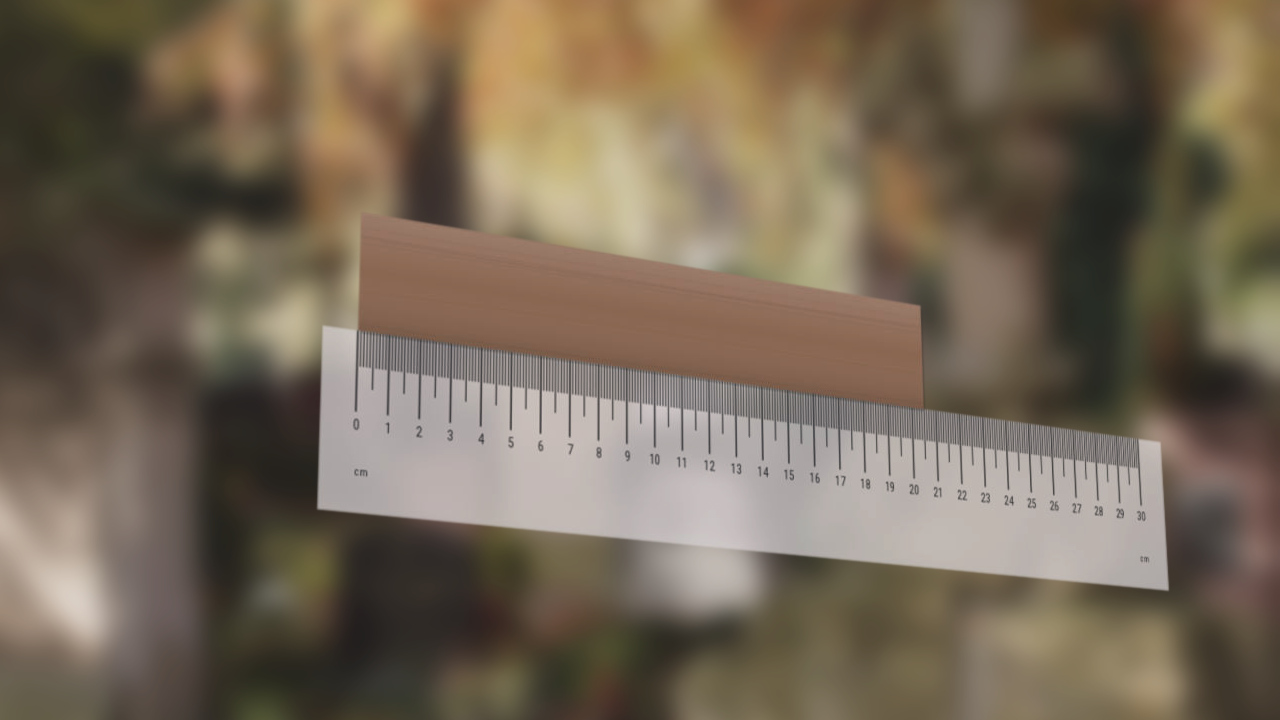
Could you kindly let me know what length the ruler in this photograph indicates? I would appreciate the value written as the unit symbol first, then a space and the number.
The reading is cm 20.5
